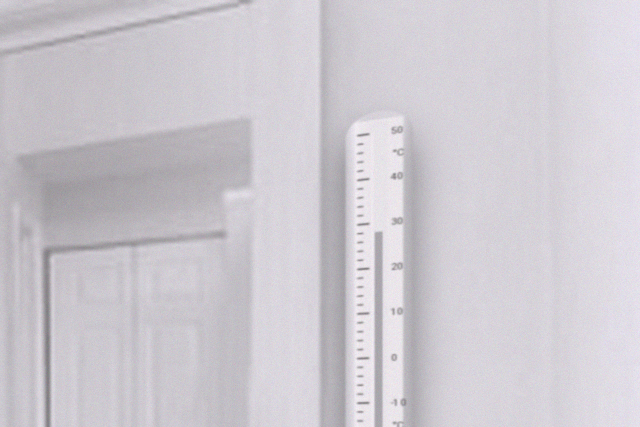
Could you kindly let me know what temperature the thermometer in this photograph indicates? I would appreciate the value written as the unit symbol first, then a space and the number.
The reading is °C 28
